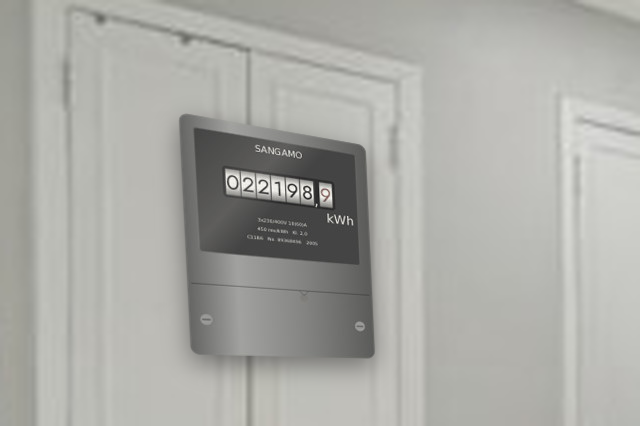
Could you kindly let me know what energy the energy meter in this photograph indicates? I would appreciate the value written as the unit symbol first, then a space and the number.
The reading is kWh 22198.9
